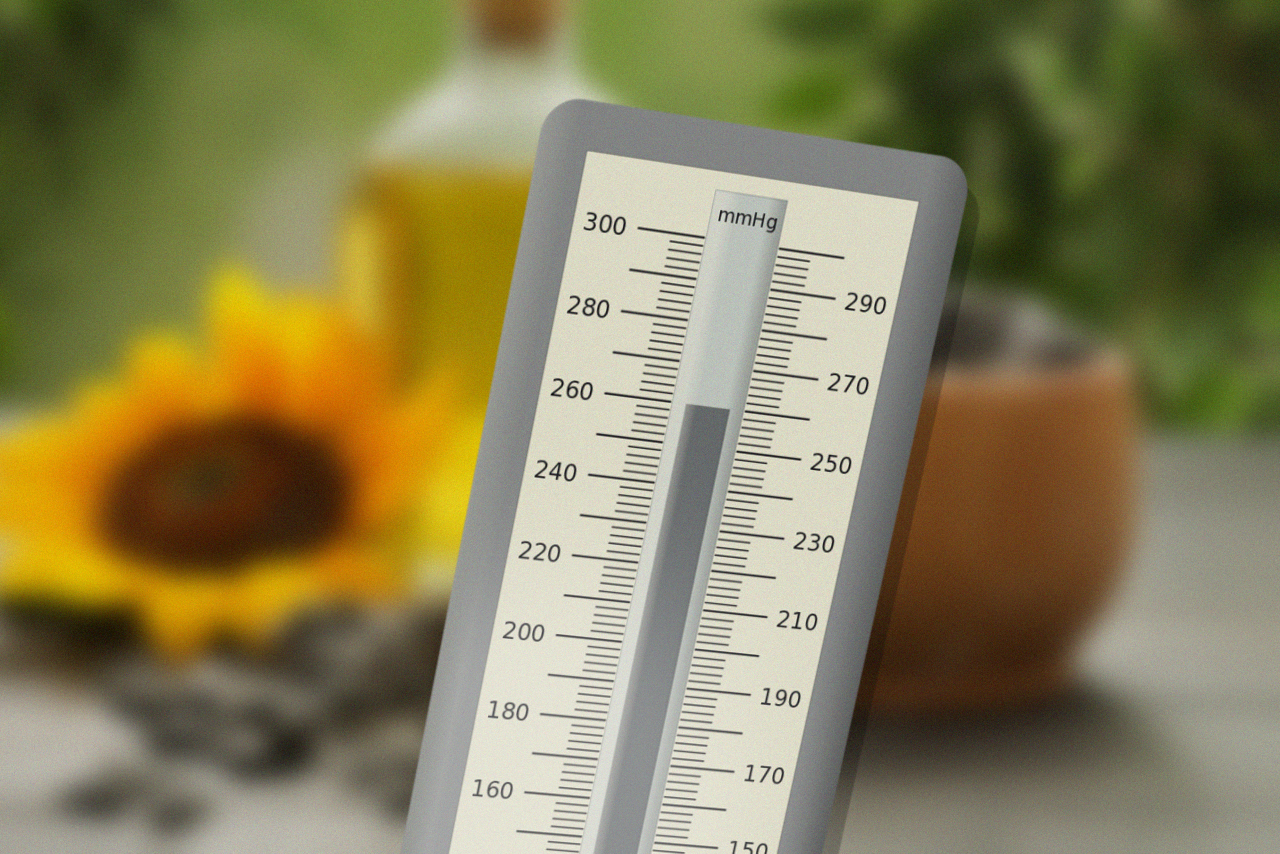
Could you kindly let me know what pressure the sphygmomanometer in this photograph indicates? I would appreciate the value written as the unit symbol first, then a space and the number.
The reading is mmHg 260
